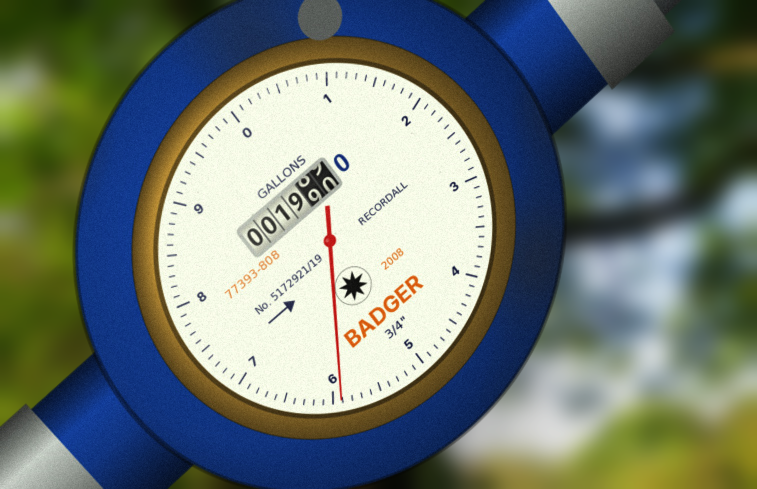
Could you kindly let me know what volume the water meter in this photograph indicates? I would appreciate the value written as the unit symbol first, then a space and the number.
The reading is gal 19895.9
